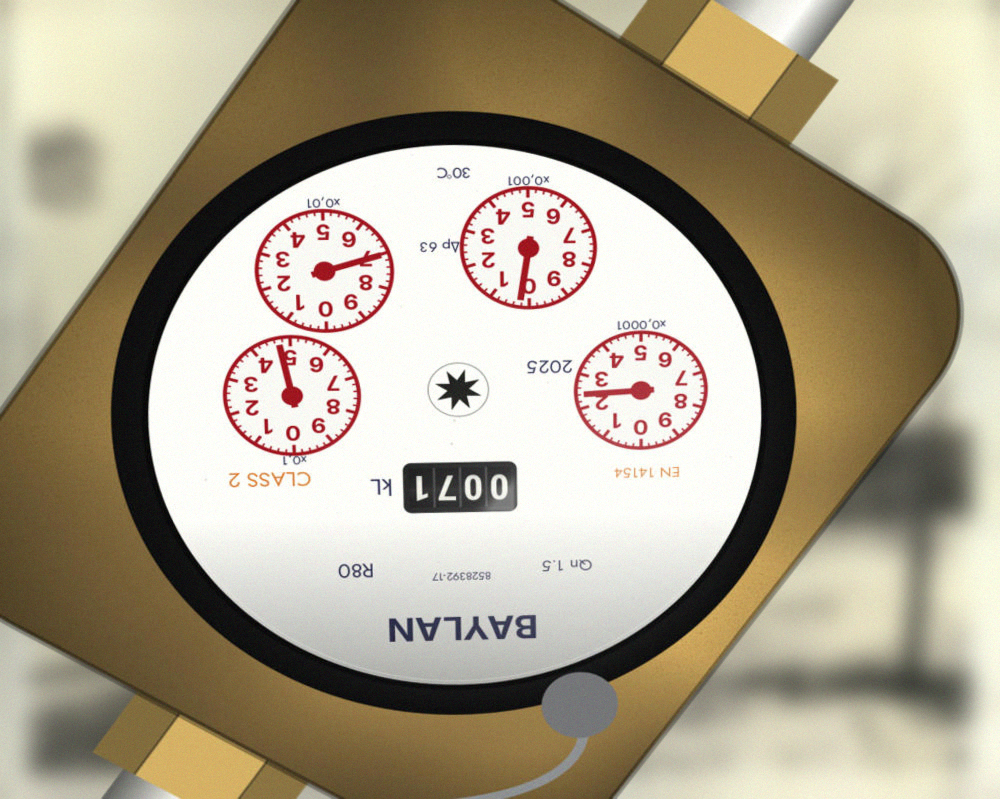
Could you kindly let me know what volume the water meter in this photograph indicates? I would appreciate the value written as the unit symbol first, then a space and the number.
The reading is kL 71.4702
